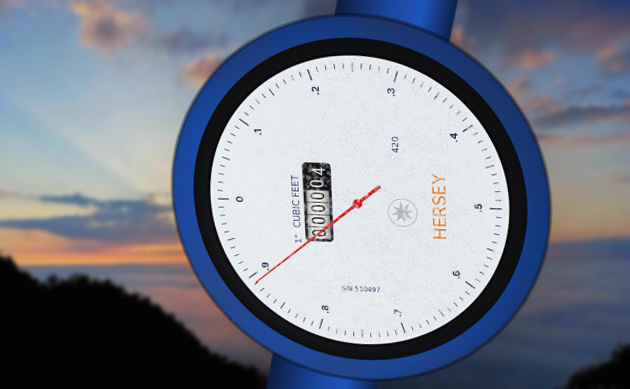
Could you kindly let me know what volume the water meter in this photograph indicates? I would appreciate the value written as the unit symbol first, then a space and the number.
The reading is ft³ 3.89
